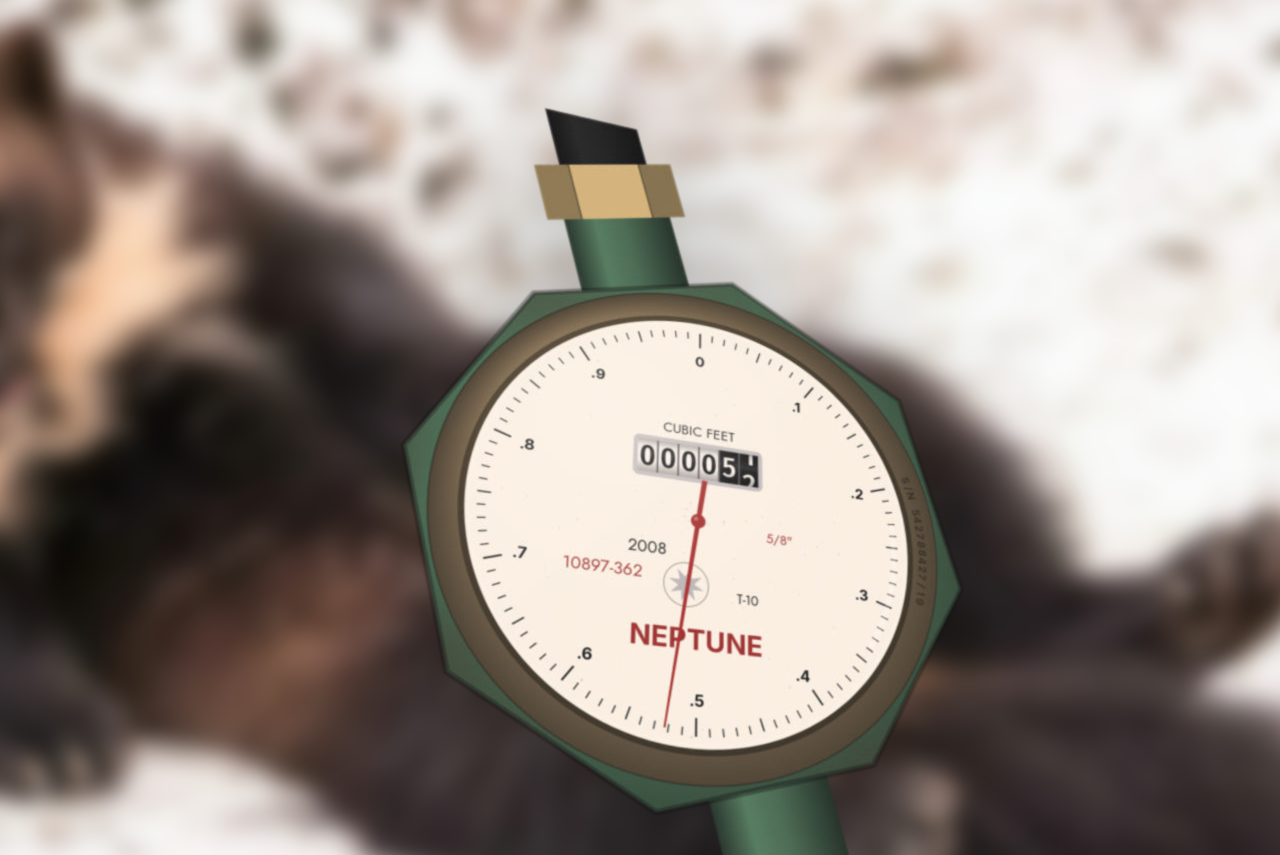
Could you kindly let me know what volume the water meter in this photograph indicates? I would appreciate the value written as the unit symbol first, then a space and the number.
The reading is ft³ 51.52
